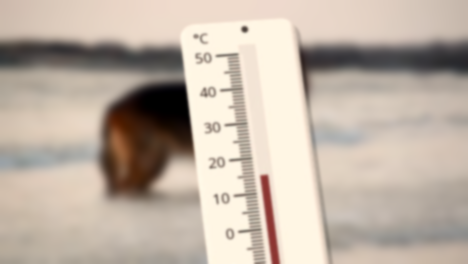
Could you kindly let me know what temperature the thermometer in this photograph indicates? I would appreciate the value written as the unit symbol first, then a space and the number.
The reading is °C 15
